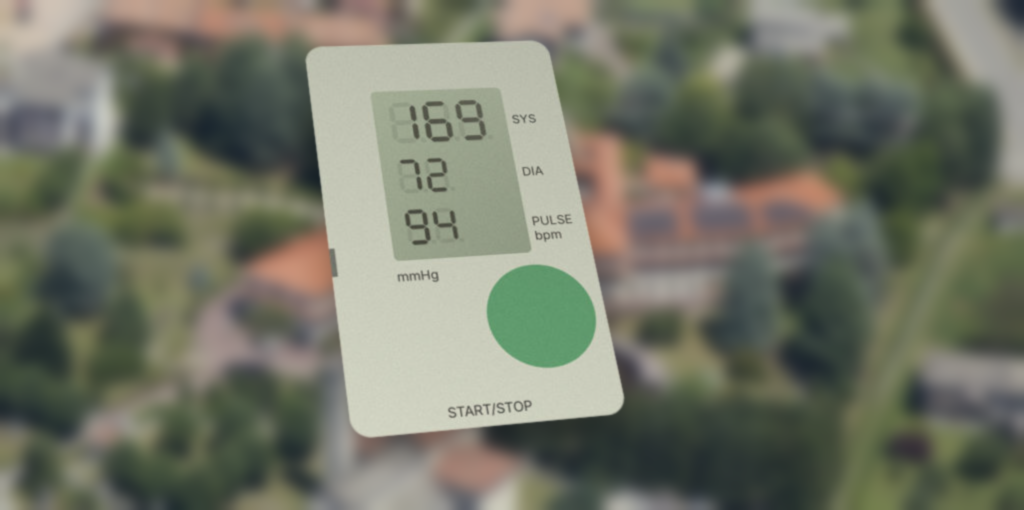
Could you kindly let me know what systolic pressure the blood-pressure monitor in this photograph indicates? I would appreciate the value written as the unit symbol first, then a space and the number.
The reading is mmHg 169
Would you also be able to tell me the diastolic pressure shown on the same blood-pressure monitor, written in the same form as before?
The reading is mmHg 72
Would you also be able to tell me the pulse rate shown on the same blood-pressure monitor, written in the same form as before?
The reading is bpm 94
